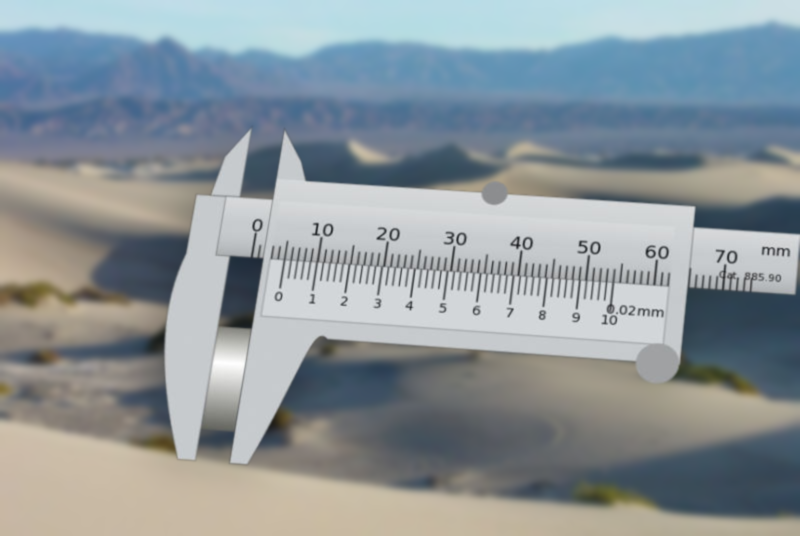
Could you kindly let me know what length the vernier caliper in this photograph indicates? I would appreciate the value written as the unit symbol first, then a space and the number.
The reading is mm 5.0
